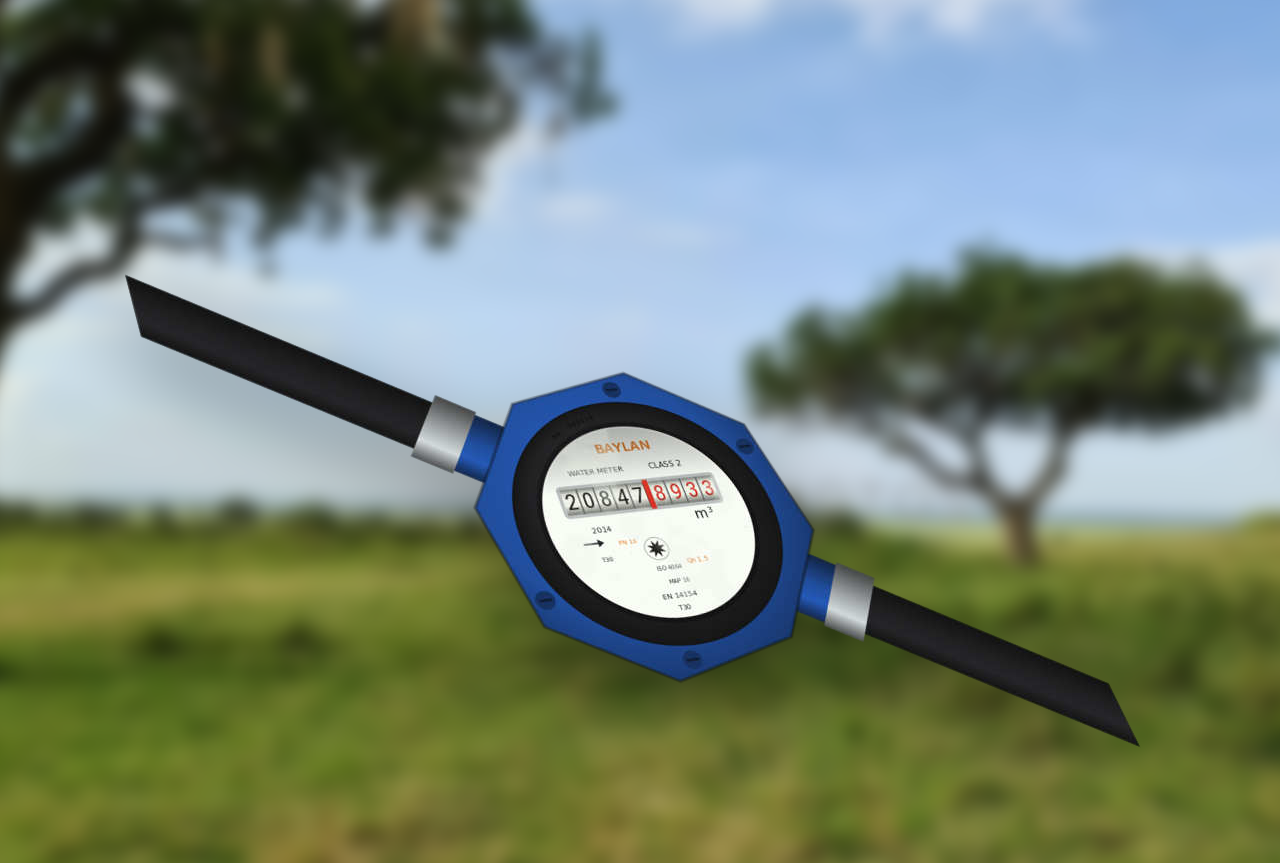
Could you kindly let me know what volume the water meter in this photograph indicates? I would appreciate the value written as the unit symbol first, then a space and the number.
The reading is m³ 20847.8933
